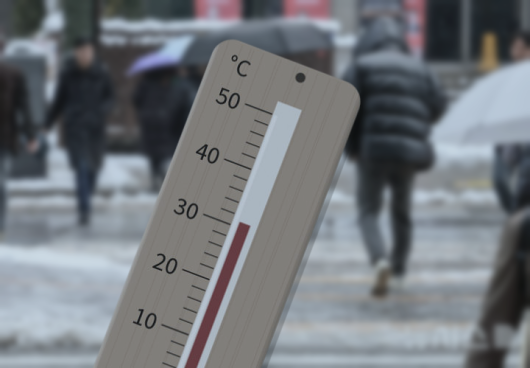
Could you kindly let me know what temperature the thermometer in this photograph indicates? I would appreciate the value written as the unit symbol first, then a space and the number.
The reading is °C 31
